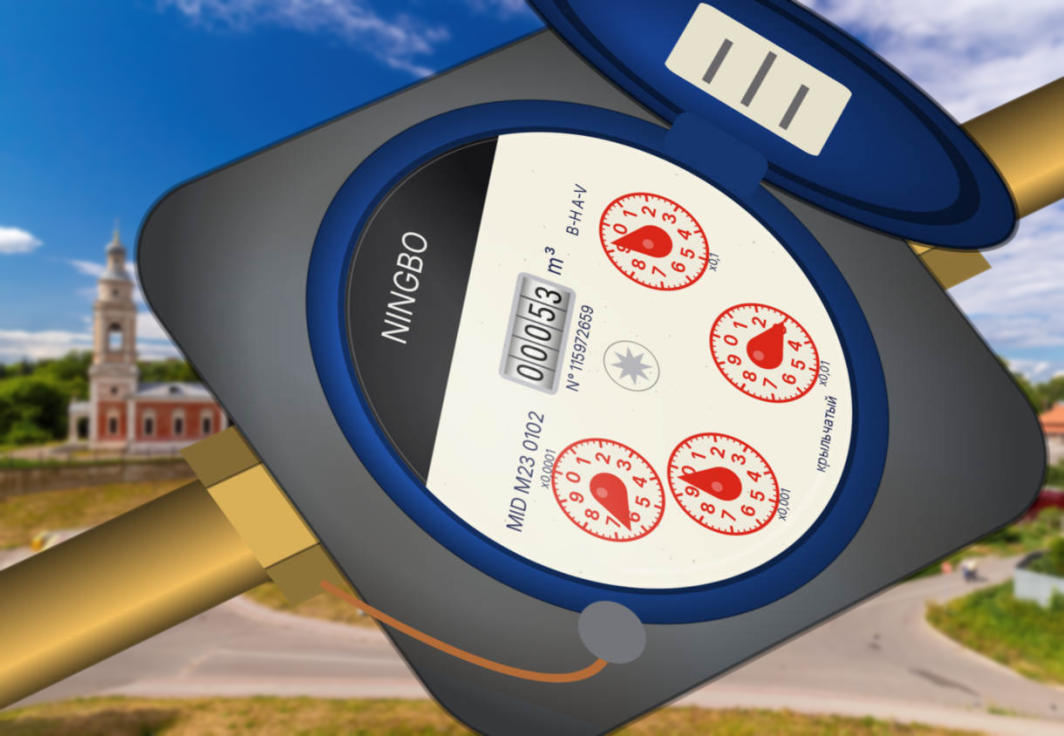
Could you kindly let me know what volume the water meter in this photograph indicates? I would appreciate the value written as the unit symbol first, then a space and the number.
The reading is m³ 52.9296
